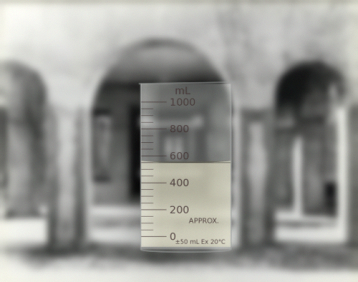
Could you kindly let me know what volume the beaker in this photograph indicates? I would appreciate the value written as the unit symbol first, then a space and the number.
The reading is mL 550
